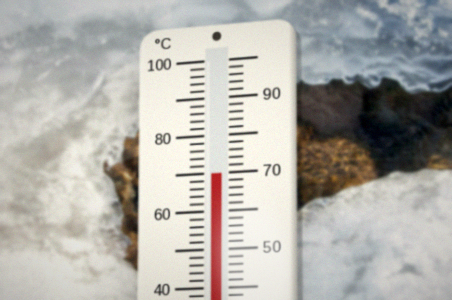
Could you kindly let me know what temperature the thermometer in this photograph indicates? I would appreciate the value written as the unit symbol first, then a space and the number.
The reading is °C 70
